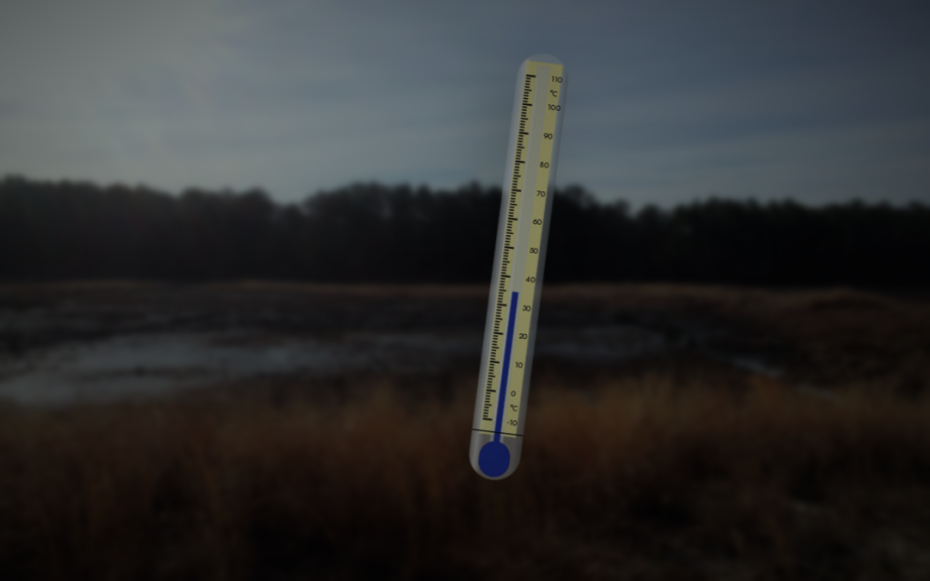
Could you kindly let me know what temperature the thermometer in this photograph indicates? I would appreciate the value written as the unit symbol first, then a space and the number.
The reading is °C 35
